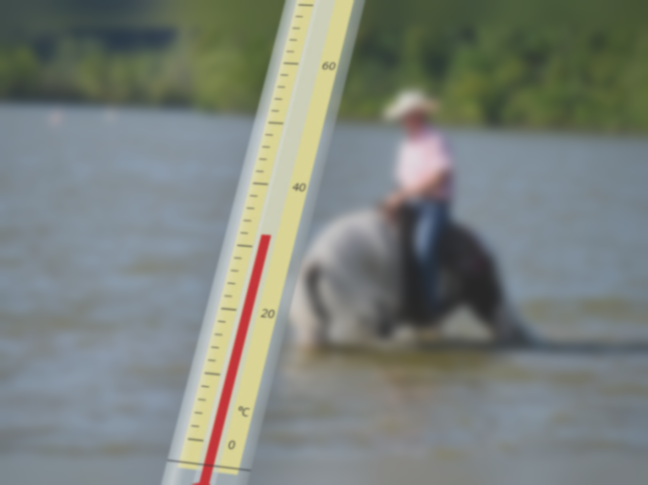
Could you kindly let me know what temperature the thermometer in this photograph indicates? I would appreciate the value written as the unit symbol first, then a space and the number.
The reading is °C 32
